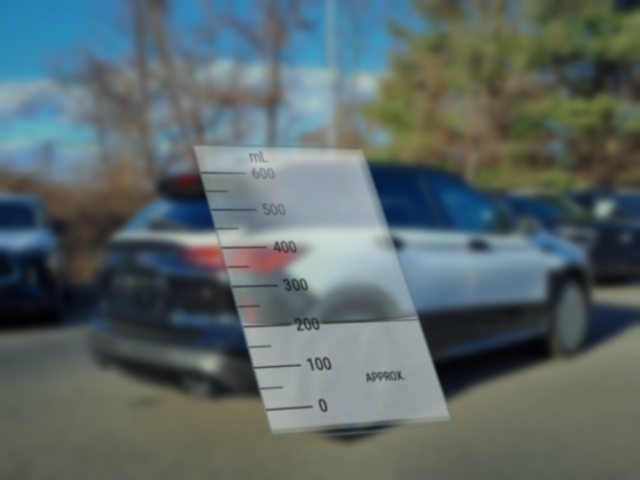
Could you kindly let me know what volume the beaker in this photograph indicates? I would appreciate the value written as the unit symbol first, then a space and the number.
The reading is mL 200
